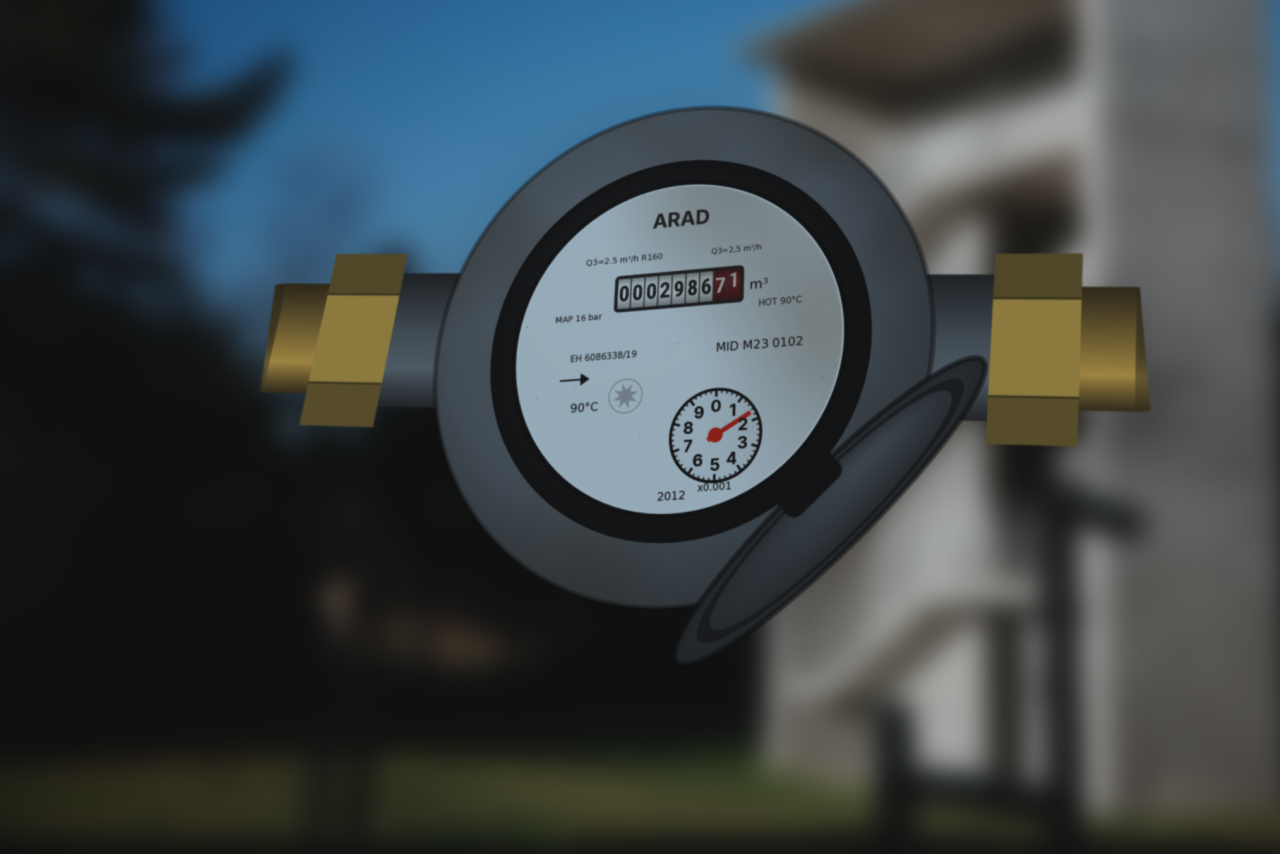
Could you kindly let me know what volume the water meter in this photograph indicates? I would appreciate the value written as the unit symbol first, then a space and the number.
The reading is m³ 2986.711
